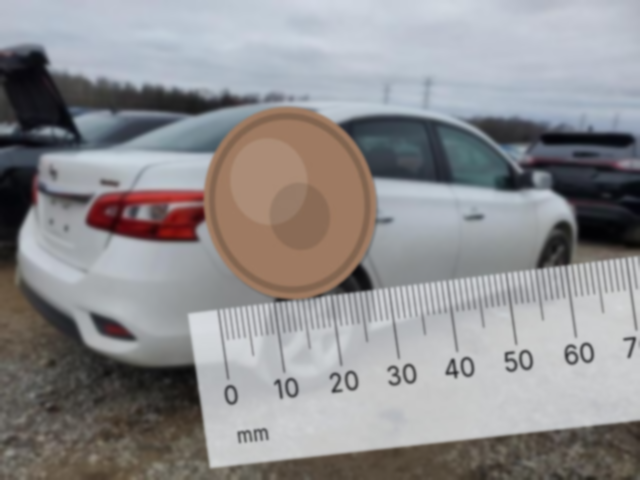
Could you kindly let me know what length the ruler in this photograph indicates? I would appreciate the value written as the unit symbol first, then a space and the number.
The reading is mm 30
